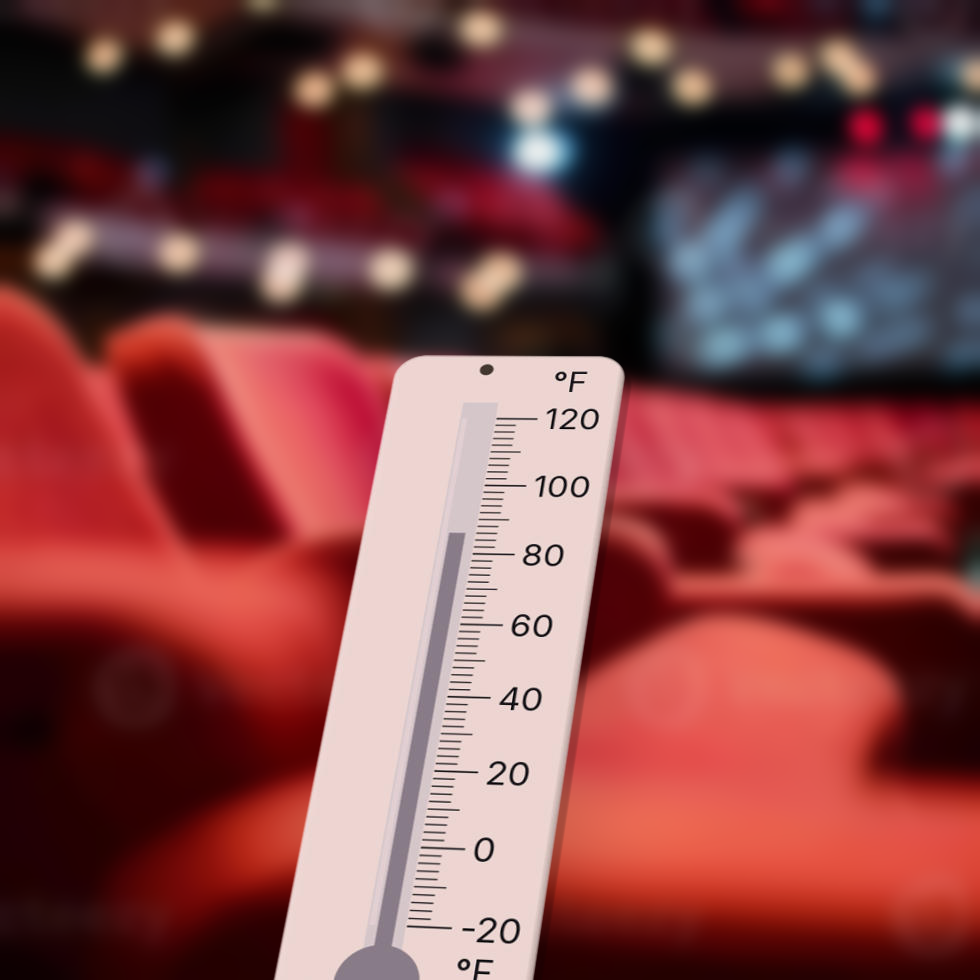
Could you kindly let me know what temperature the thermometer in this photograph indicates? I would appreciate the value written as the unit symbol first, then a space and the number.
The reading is °F 86
